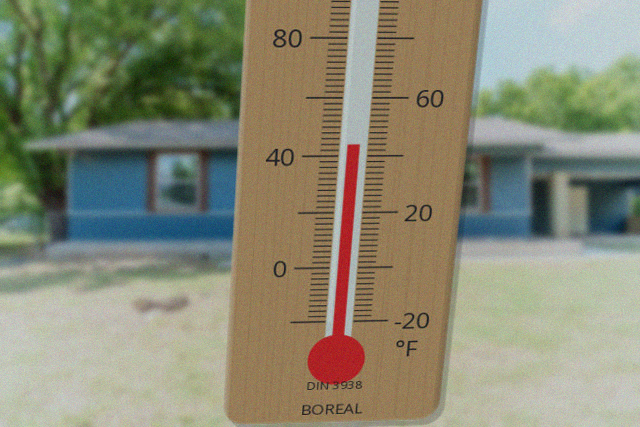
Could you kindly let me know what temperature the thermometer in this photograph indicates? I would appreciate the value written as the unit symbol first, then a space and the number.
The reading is °F 44
